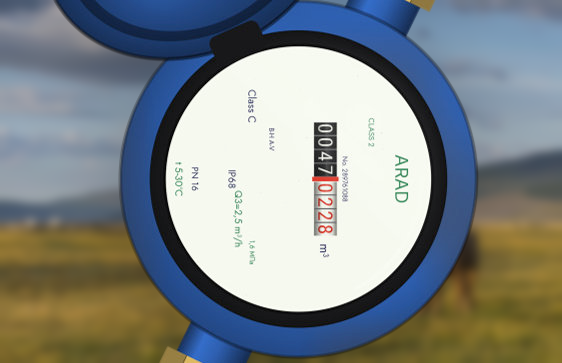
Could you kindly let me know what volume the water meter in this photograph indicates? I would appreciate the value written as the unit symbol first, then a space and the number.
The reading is m³ 47.0228
